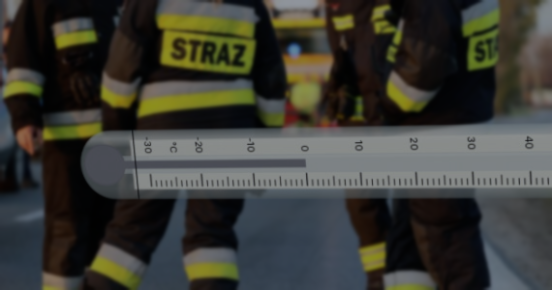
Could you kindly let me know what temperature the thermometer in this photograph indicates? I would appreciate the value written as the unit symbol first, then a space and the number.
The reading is °C 0
